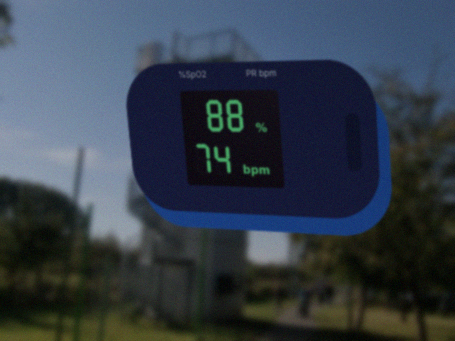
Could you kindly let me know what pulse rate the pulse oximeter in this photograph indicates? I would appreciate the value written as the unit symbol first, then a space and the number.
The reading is bpm 74
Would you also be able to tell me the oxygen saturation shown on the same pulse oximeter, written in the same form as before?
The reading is % 88
